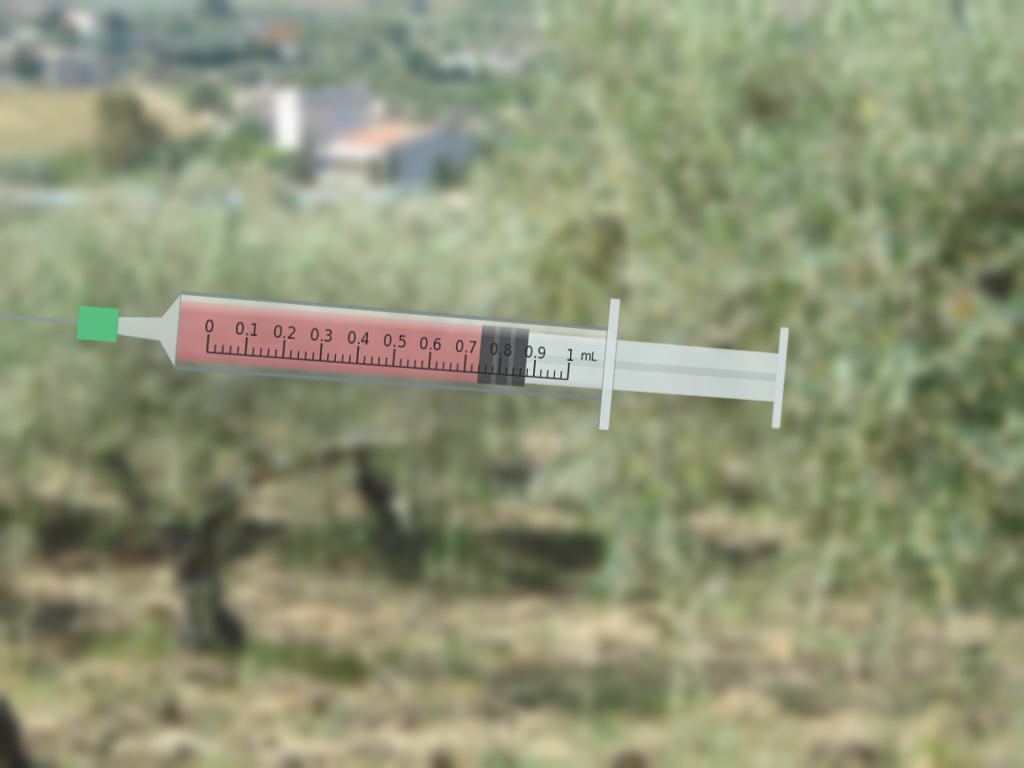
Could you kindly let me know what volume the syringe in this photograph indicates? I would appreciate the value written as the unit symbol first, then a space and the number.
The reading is mL 0.74
